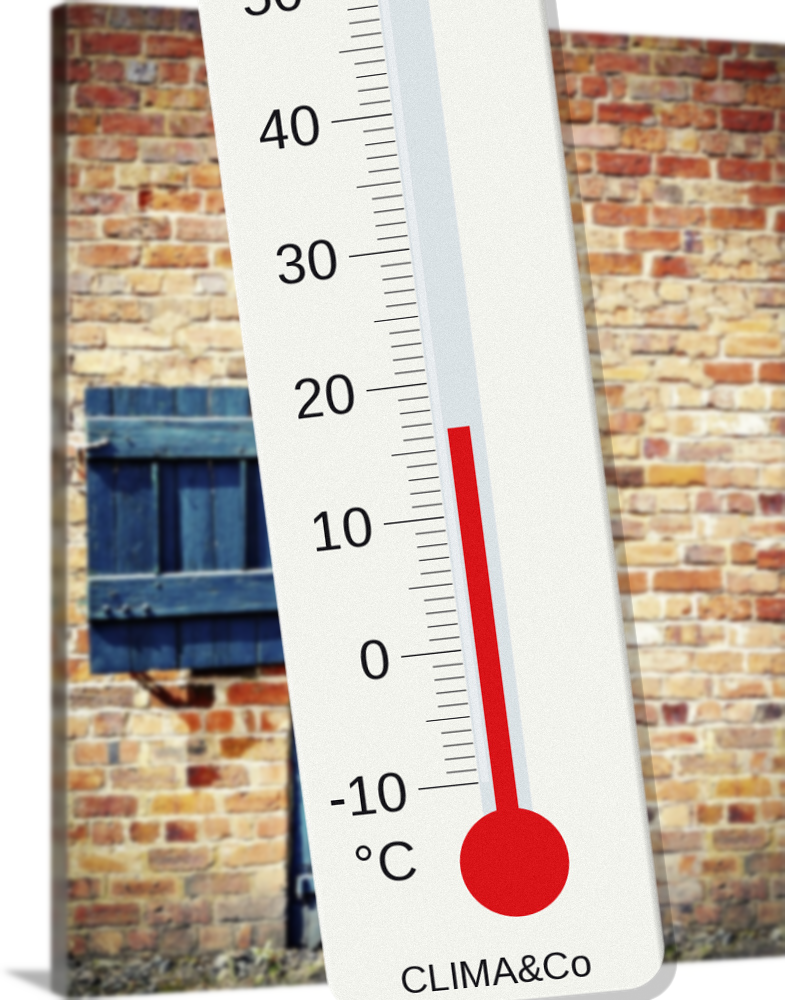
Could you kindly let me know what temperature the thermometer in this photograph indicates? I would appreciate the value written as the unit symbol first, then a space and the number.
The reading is °C 16.5
